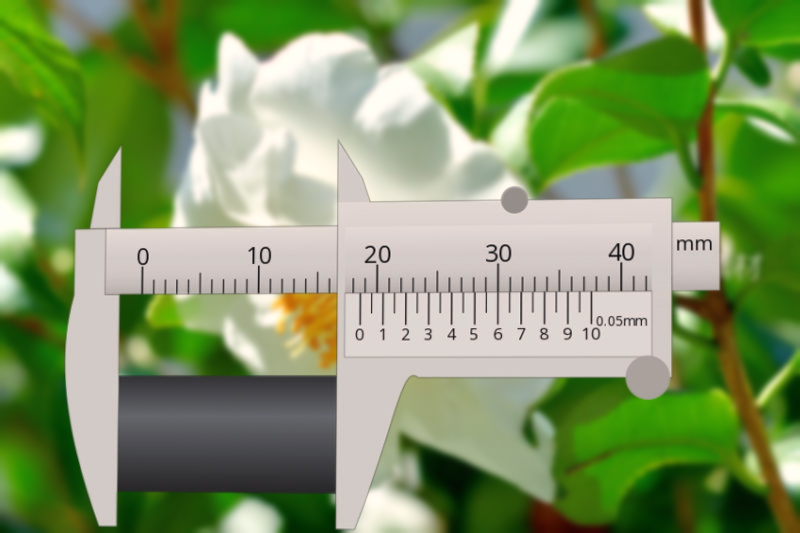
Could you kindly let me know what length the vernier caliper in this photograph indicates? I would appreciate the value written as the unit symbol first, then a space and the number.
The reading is mm 18.6
